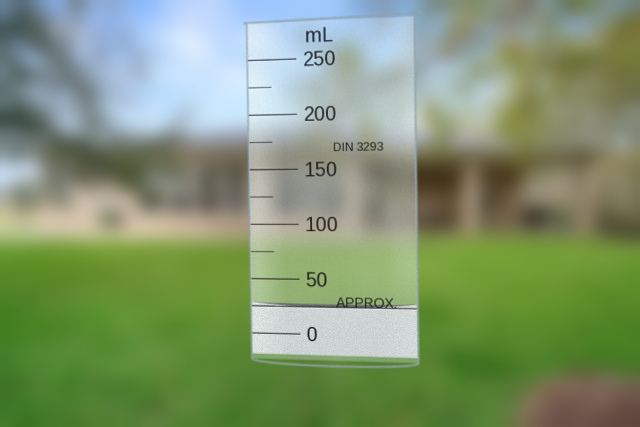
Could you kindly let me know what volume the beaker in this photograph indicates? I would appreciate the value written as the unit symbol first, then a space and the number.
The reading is mL 25
